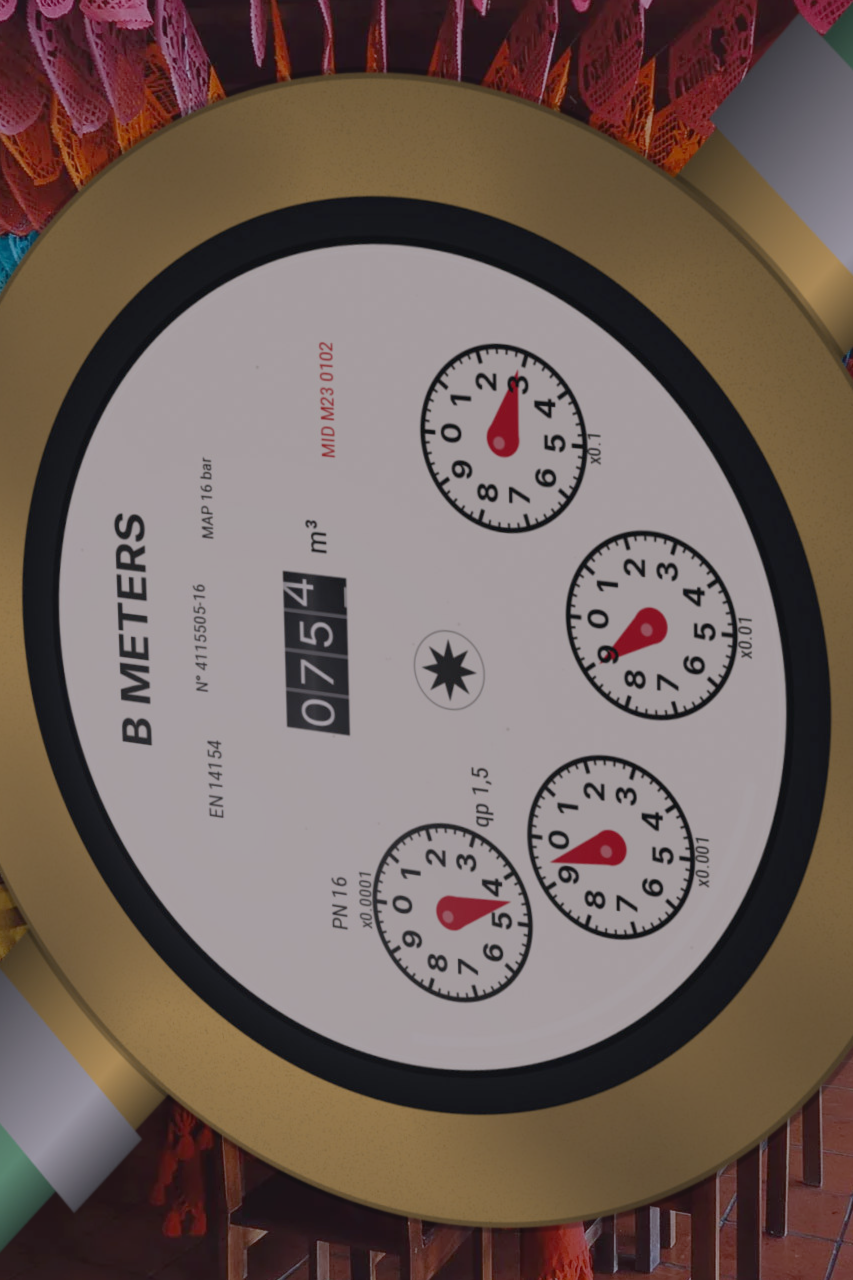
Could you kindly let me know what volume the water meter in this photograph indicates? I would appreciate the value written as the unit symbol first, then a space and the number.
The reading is m³ 754.2894
